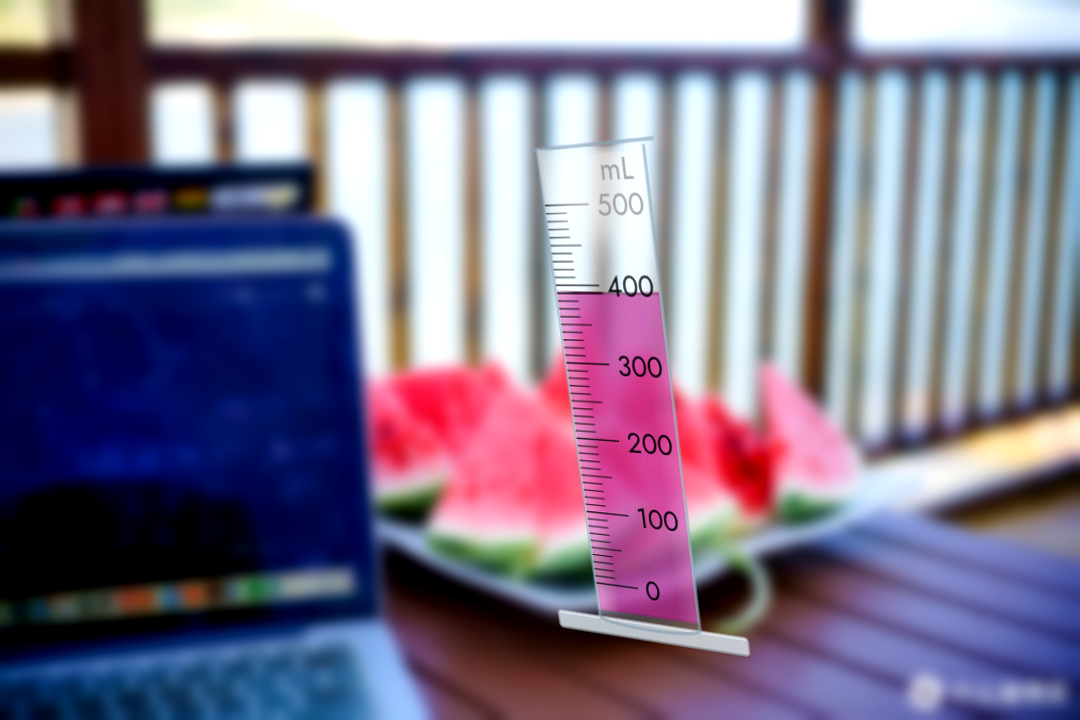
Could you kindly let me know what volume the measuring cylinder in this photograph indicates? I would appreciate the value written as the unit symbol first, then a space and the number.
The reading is mL 390
